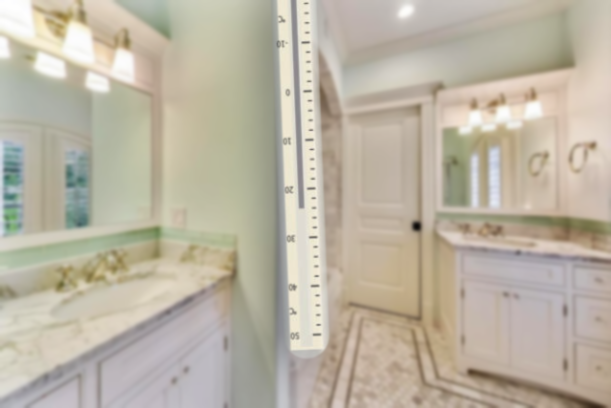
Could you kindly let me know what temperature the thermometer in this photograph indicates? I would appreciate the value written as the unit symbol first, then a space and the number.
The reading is °C 24
